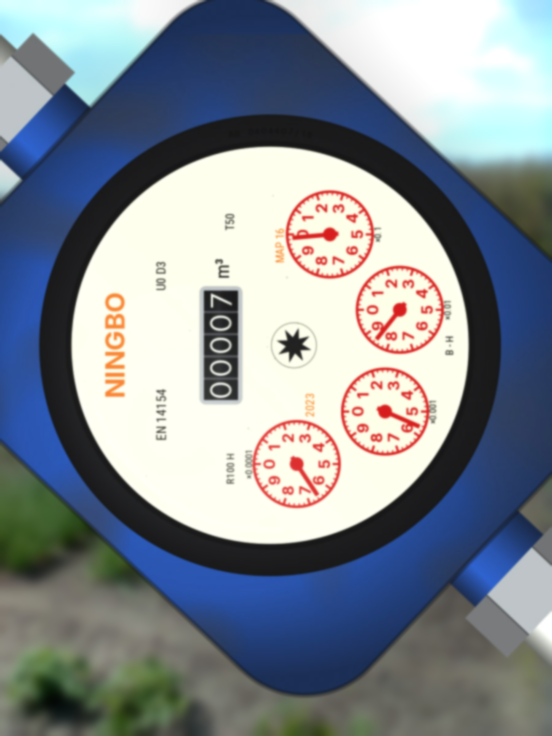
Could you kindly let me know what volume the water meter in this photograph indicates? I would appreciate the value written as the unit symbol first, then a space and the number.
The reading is m³ 6.9856
